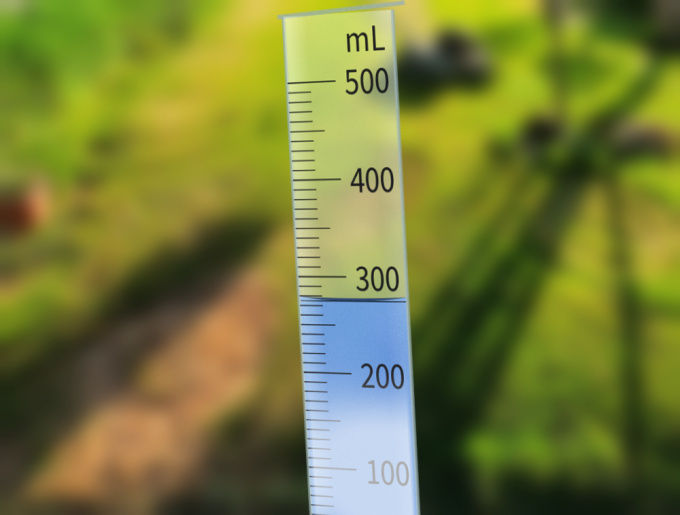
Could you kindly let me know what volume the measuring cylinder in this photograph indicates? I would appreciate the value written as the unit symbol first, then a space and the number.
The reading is mL 275
